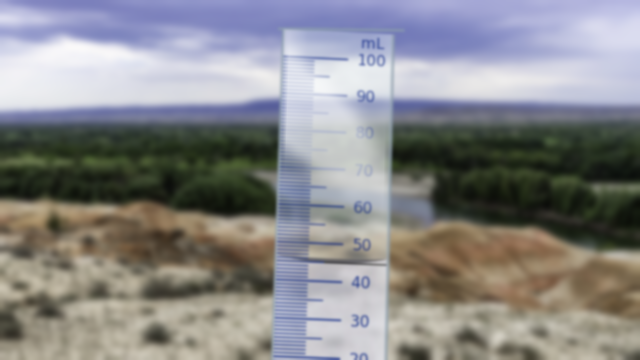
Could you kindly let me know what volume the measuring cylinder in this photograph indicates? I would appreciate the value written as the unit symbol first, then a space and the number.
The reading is mL 45
